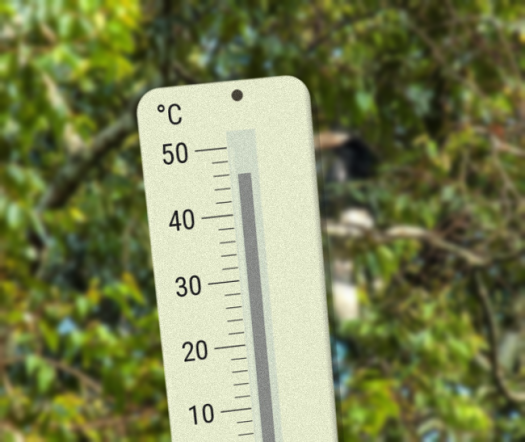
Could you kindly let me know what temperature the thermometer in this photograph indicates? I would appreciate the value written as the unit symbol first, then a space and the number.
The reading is °C 46
